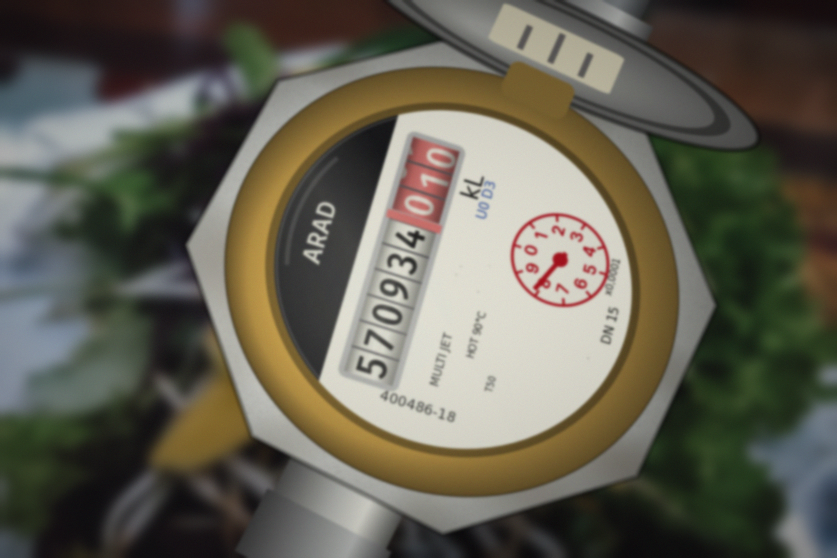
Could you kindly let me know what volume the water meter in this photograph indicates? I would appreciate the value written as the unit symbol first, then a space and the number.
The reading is kL 570934.0098
